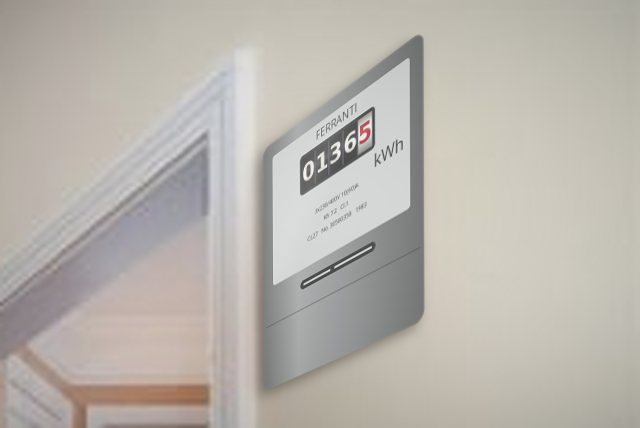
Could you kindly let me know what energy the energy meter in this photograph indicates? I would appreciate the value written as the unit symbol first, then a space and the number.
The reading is kWh 136.5
